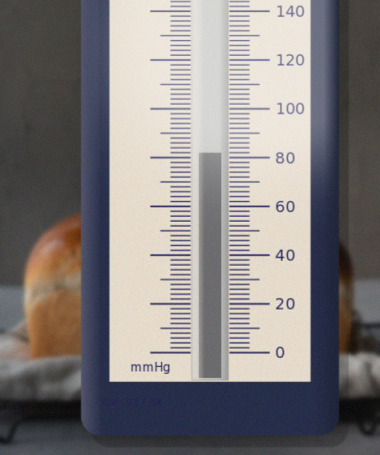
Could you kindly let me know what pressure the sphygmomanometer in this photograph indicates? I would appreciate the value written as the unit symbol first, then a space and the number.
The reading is mmHg 82
